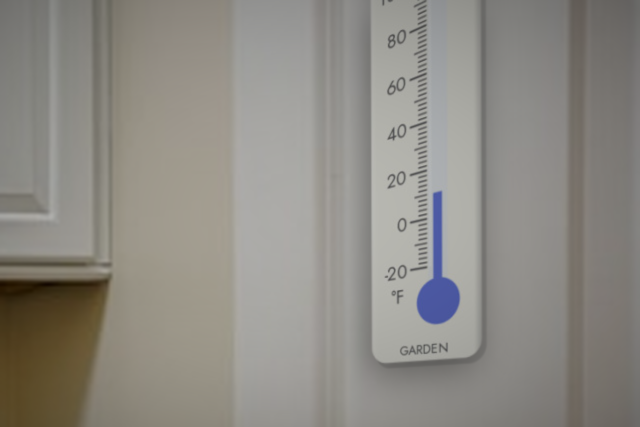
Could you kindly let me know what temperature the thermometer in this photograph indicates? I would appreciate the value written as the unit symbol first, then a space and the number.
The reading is °F 10
